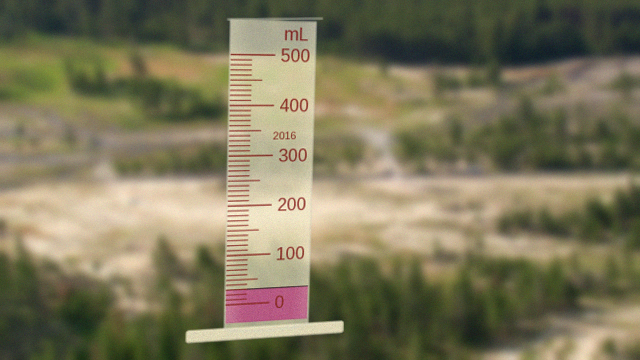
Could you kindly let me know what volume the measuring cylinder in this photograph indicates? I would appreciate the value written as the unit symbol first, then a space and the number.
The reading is mL 30
